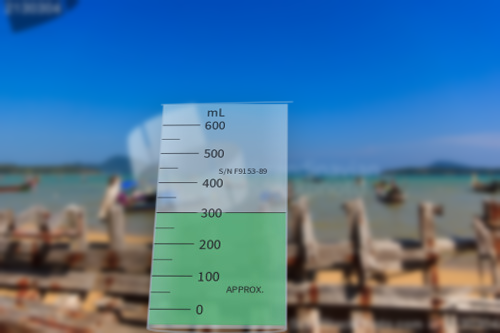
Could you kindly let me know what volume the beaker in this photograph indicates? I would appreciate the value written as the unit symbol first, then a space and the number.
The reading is mL 300
